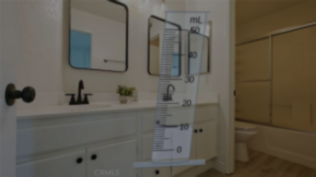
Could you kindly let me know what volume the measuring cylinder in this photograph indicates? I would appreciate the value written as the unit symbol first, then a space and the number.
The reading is mL 10
